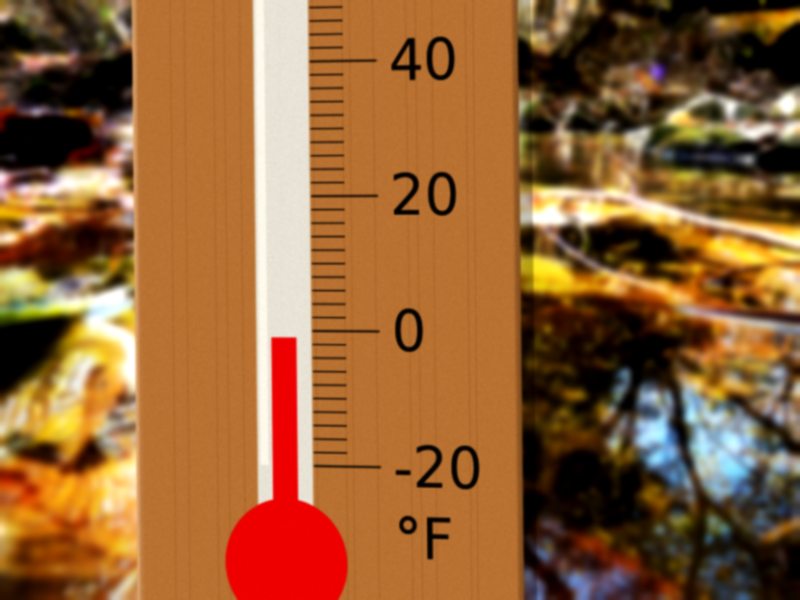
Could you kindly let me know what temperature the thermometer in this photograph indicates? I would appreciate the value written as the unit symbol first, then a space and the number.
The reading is °F -1
